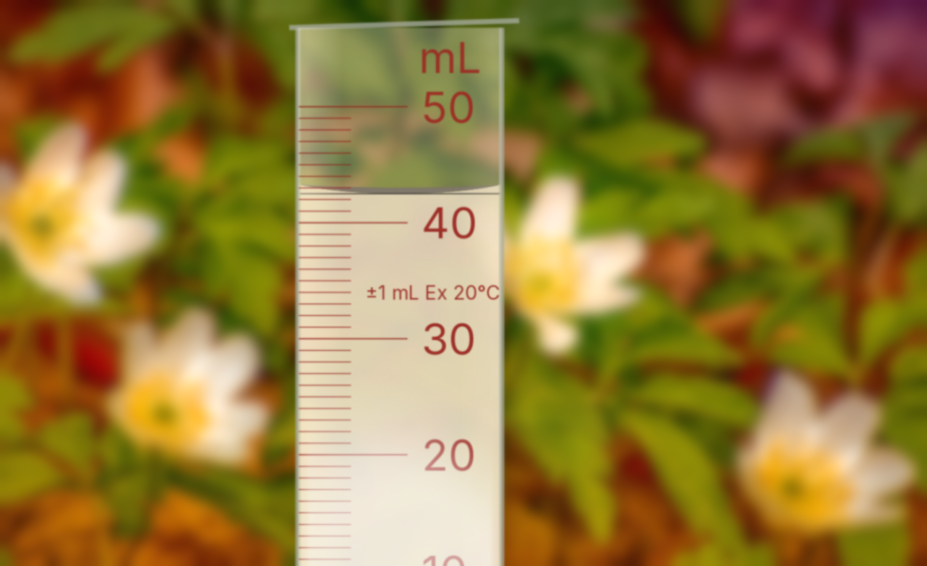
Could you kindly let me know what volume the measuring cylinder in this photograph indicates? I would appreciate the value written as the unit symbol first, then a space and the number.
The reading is mL 42.5
